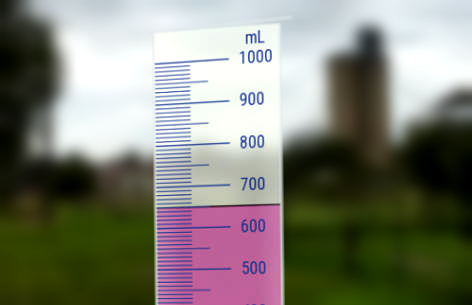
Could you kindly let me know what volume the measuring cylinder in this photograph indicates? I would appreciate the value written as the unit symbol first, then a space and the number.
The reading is mL 650
